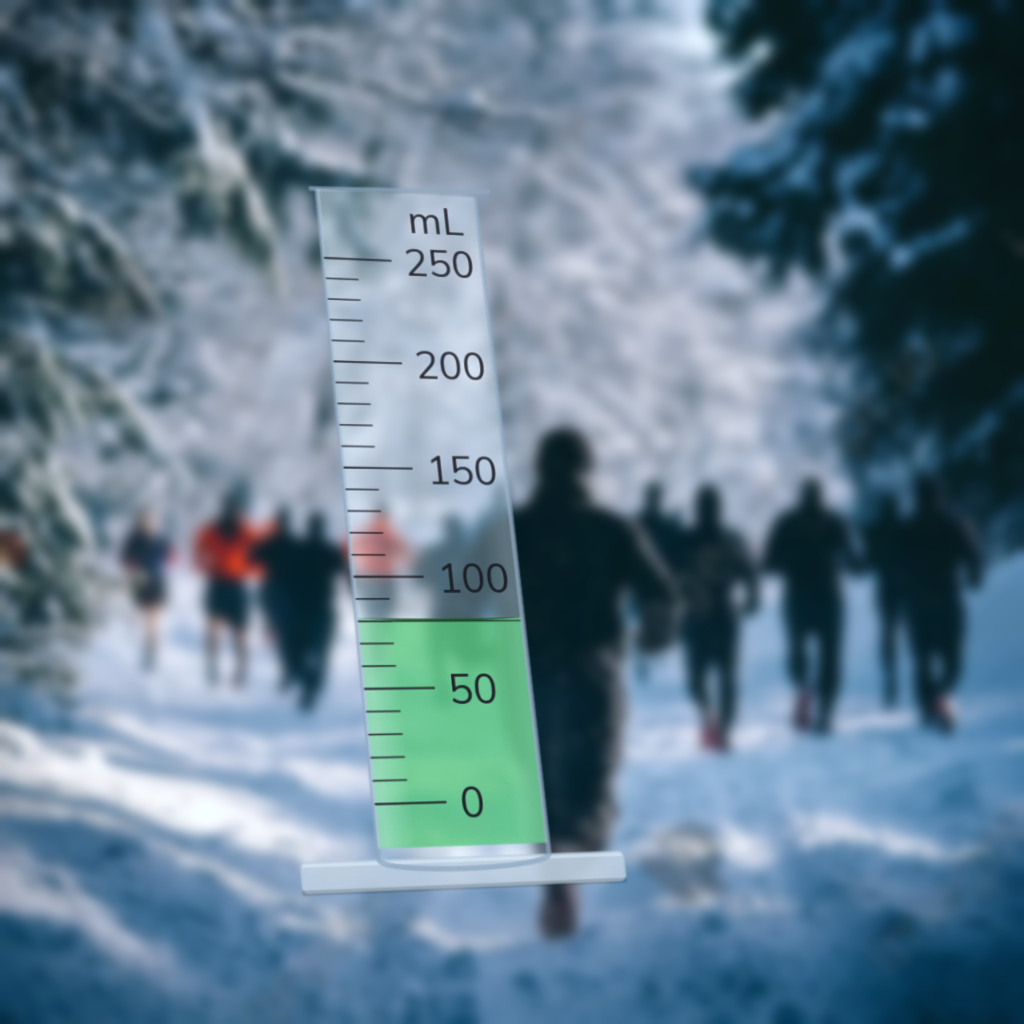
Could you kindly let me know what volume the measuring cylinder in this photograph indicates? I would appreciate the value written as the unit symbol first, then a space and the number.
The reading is mL 80
